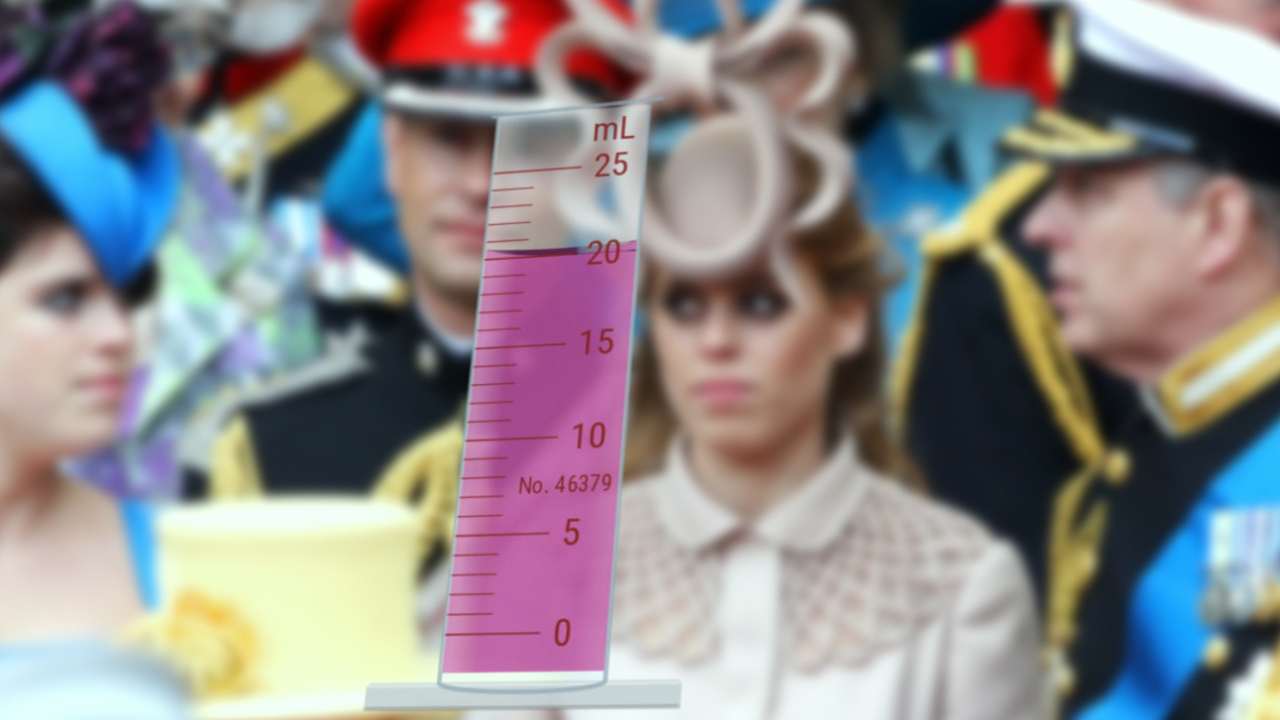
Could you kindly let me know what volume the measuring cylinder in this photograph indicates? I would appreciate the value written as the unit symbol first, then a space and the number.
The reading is mL 20
